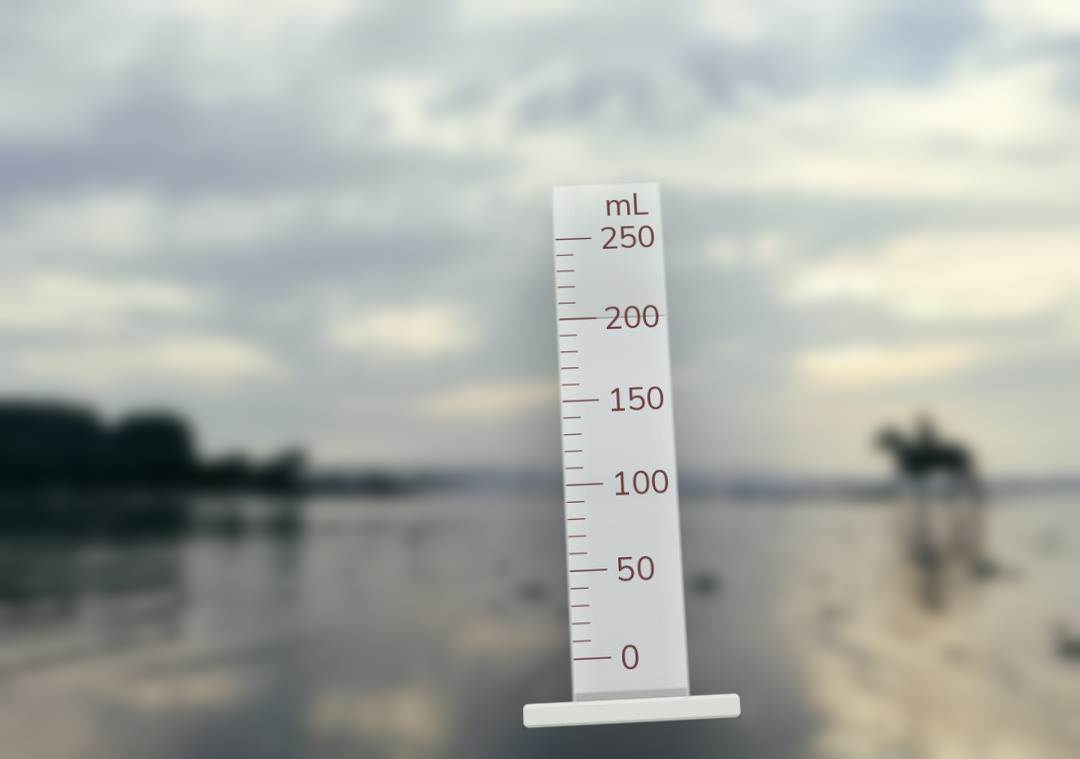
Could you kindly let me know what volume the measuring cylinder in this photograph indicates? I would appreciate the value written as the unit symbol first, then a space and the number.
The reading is mL 200
